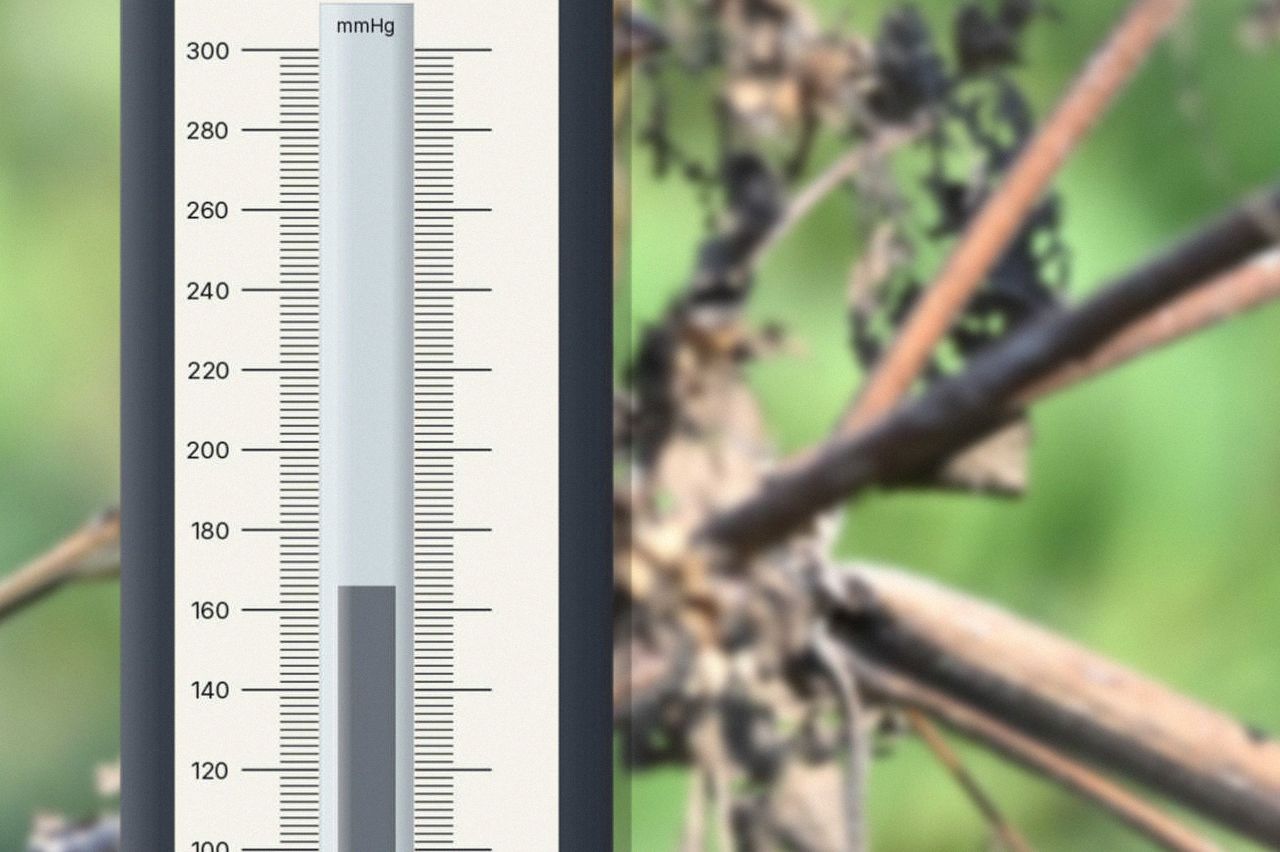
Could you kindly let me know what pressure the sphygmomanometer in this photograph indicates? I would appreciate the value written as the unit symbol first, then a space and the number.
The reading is mmHg 166
